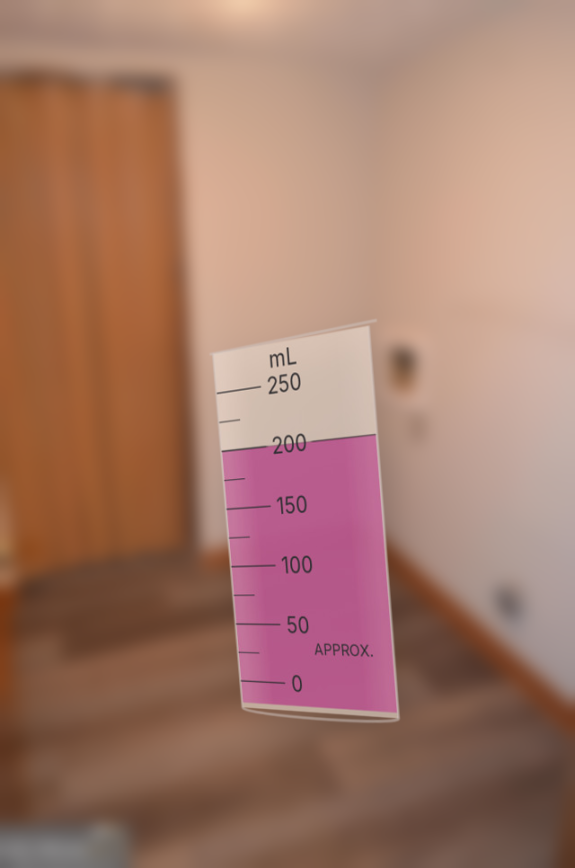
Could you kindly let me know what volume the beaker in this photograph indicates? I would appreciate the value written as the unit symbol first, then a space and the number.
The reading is mL 200
